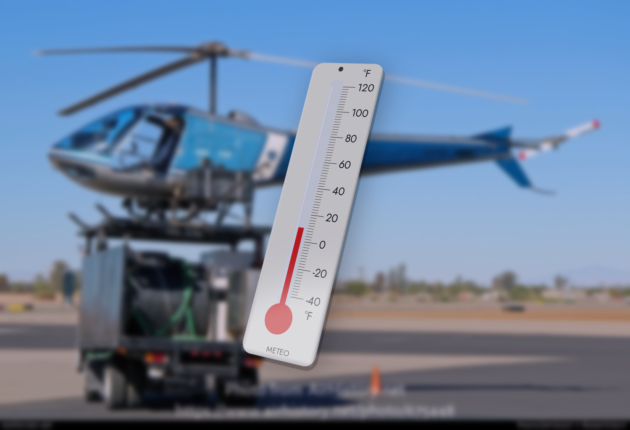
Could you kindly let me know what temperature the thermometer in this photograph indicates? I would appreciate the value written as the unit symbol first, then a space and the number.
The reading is °F 10
